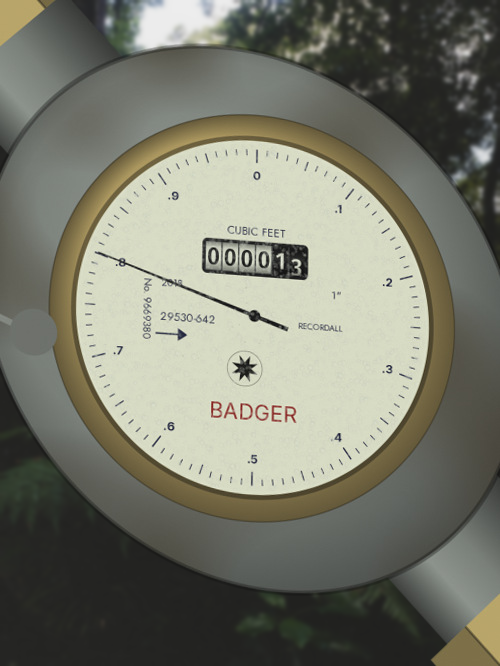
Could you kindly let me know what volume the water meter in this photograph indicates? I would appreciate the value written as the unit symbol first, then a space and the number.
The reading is ft³ 12.80
